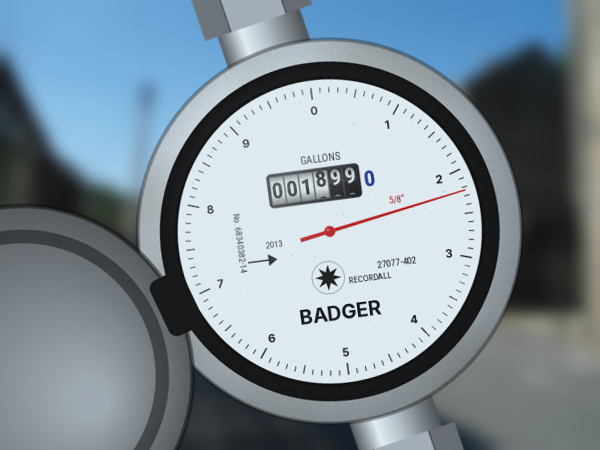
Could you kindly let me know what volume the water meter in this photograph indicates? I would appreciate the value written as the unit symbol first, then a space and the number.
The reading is gal 18992.2
